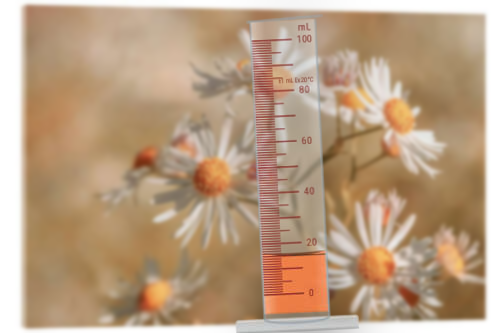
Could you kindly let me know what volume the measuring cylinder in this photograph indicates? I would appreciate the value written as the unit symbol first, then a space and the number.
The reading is mL 15
